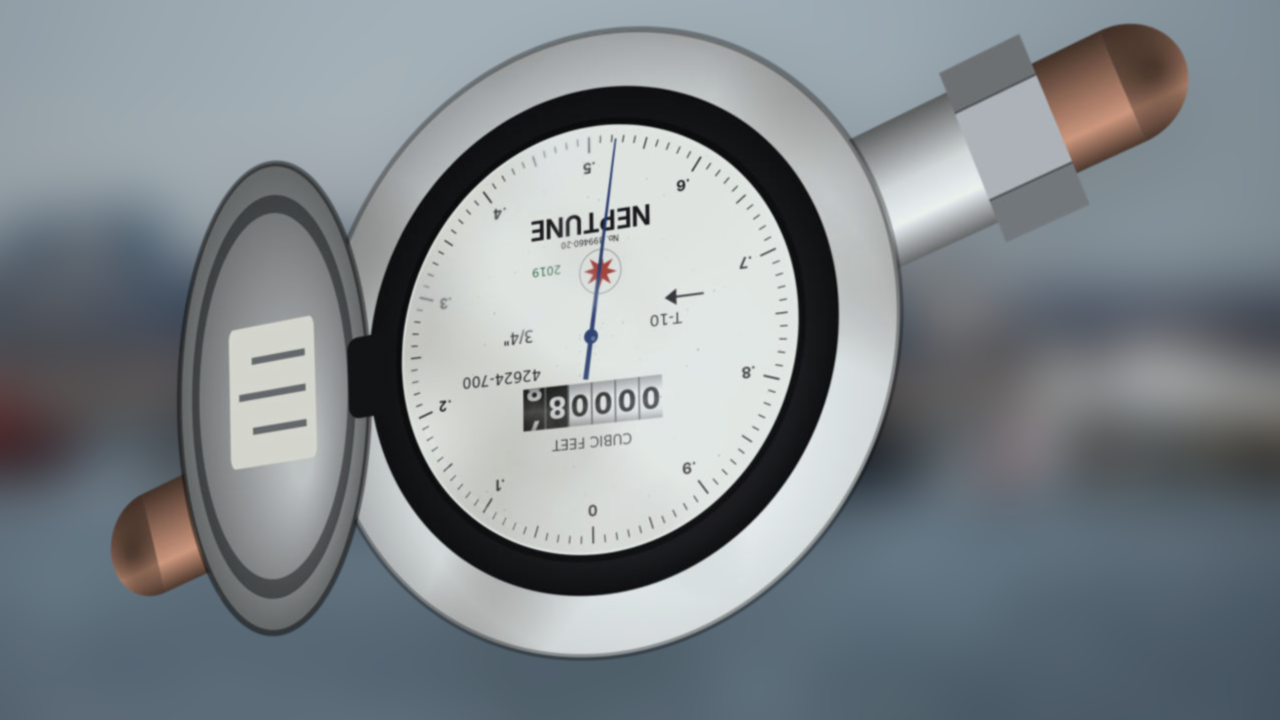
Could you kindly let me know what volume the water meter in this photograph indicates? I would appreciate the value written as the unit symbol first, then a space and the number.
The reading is ft³ 87.52
